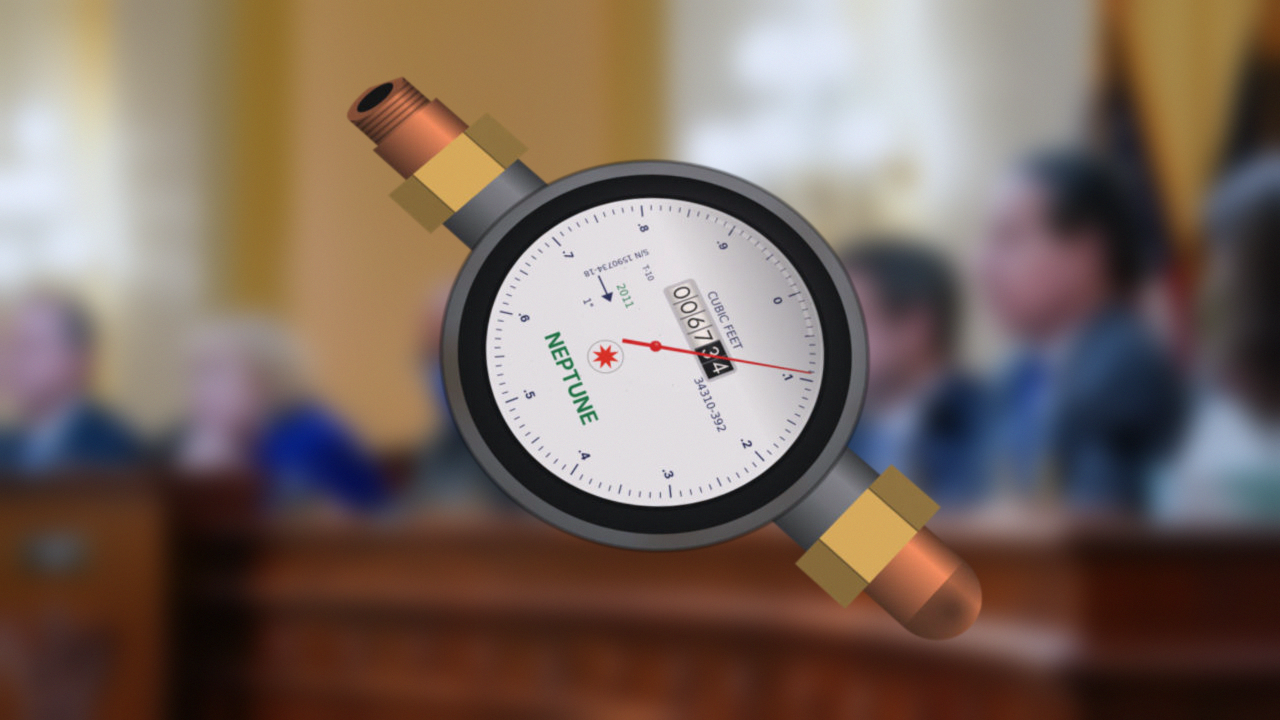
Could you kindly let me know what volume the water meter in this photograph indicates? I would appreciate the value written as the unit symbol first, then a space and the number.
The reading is ft³ 6734.09
